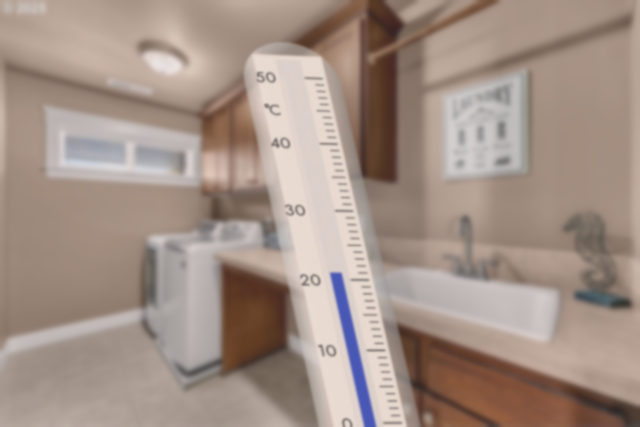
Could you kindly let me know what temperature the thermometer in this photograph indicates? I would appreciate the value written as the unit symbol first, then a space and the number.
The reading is °C 21
